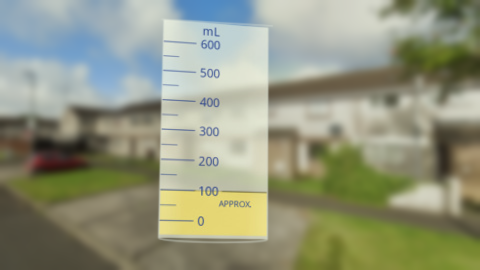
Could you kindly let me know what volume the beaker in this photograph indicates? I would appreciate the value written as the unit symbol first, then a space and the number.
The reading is mL 100
